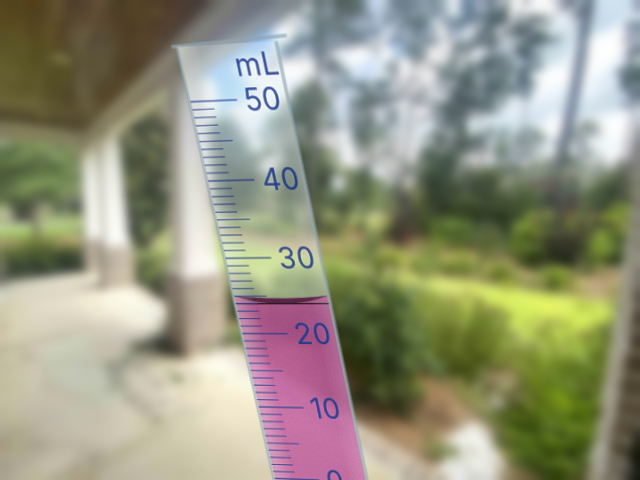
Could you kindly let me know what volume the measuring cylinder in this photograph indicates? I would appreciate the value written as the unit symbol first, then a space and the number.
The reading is mL 24
